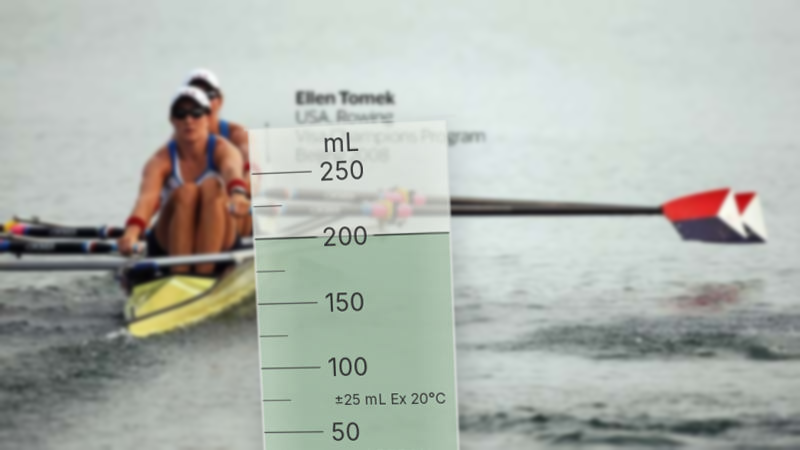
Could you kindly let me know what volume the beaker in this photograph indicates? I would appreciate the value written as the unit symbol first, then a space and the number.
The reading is mL 200
